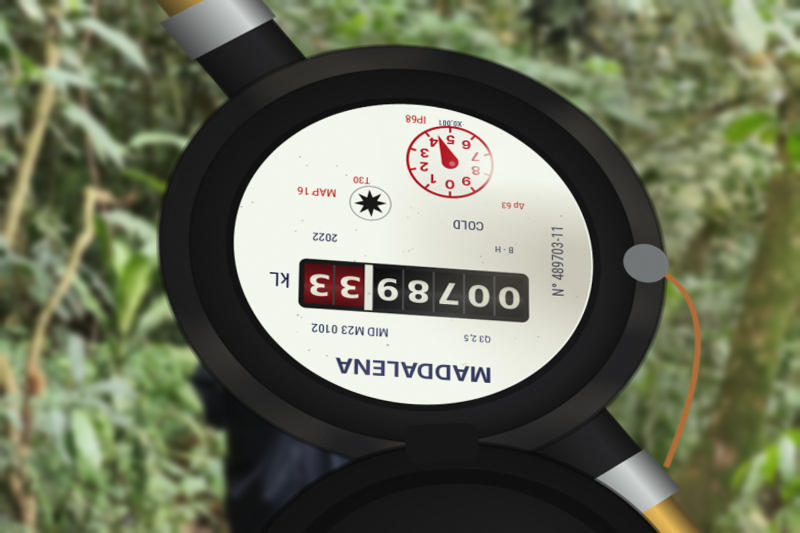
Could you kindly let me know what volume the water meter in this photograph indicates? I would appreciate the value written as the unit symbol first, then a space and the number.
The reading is kL 789.334
